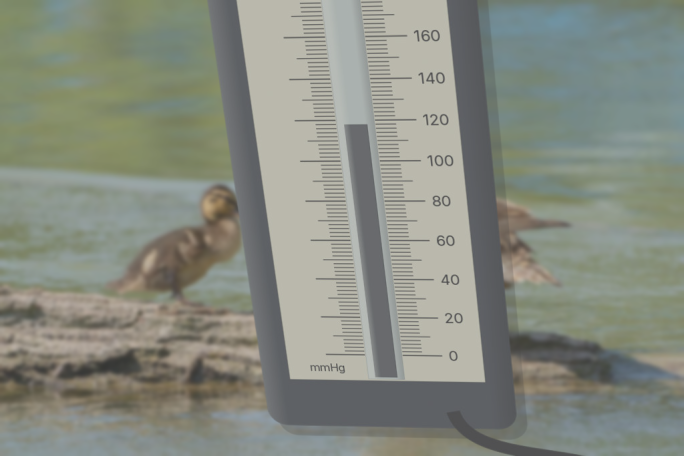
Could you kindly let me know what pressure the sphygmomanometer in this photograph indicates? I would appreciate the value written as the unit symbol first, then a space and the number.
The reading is mmHg 118
